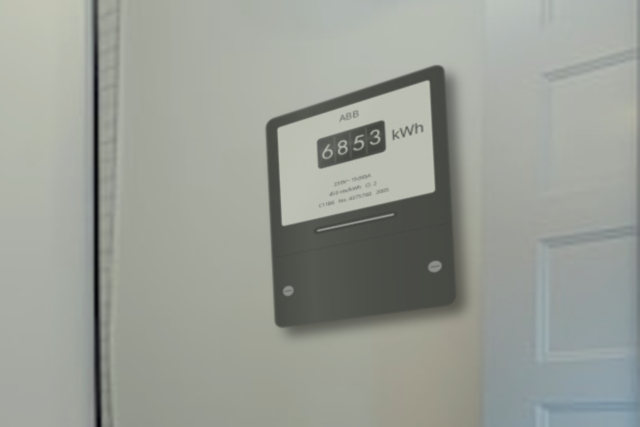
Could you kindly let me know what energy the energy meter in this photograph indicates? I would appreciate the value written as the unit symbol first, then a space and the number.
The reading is kWh 6853
